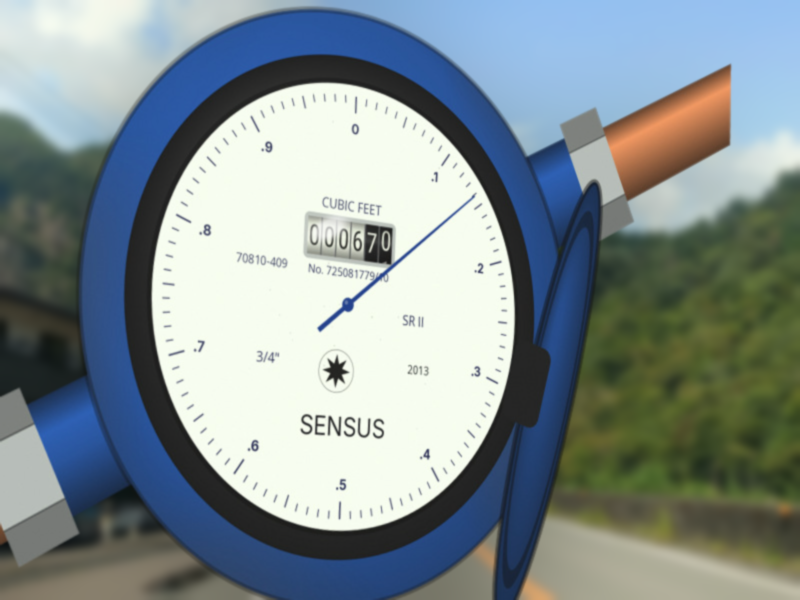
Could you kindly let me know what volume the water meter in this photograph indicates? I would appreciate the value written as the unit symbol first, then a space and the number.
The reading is ft³ 670.14
